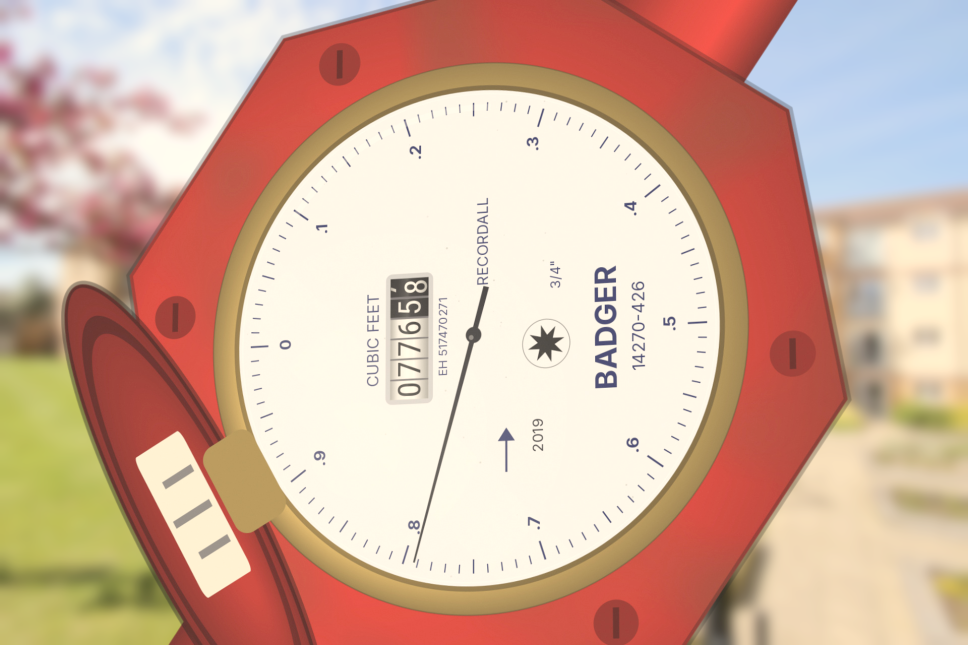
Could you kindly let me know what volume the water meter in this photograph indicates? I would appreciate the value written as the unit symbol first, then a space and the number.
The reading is ft³ 77657.79
